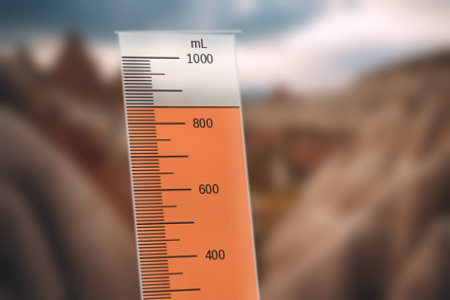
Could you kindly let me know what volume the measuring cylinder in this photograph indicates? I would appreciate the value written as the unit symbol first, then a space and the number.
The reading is mL 850
